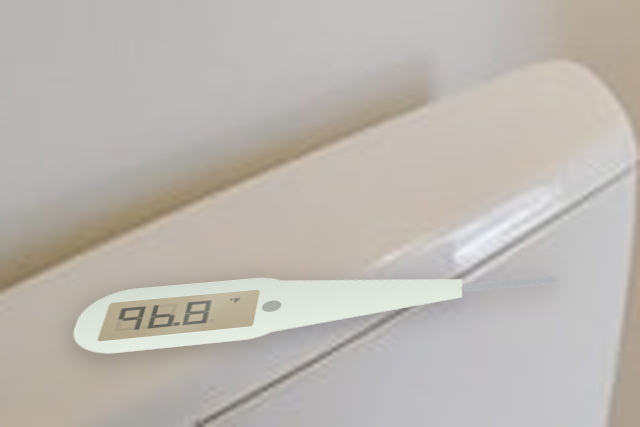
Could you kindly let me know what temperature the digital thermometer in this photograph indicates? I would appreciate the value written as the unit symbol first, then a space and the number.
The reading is °F 96.8
